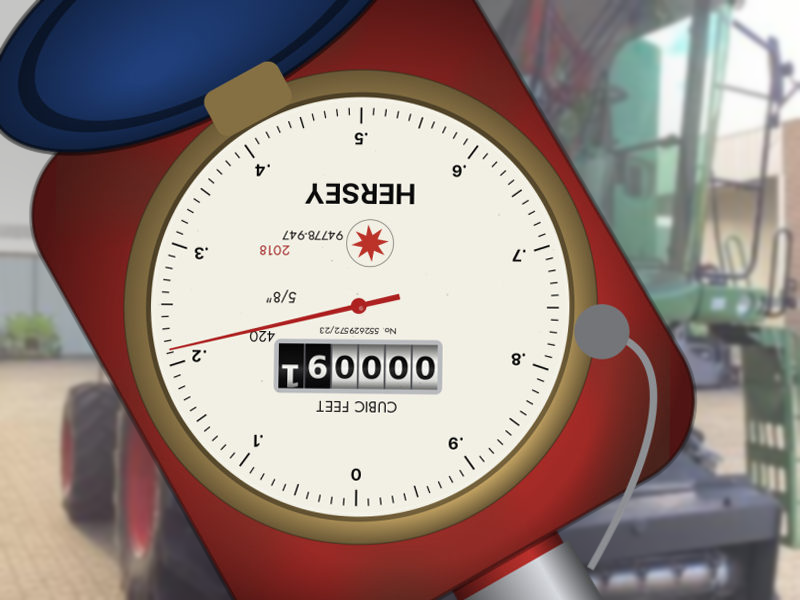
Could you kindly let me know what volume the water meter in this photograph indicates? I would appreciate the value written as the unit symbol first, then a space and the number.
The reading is ft³ 91.21
